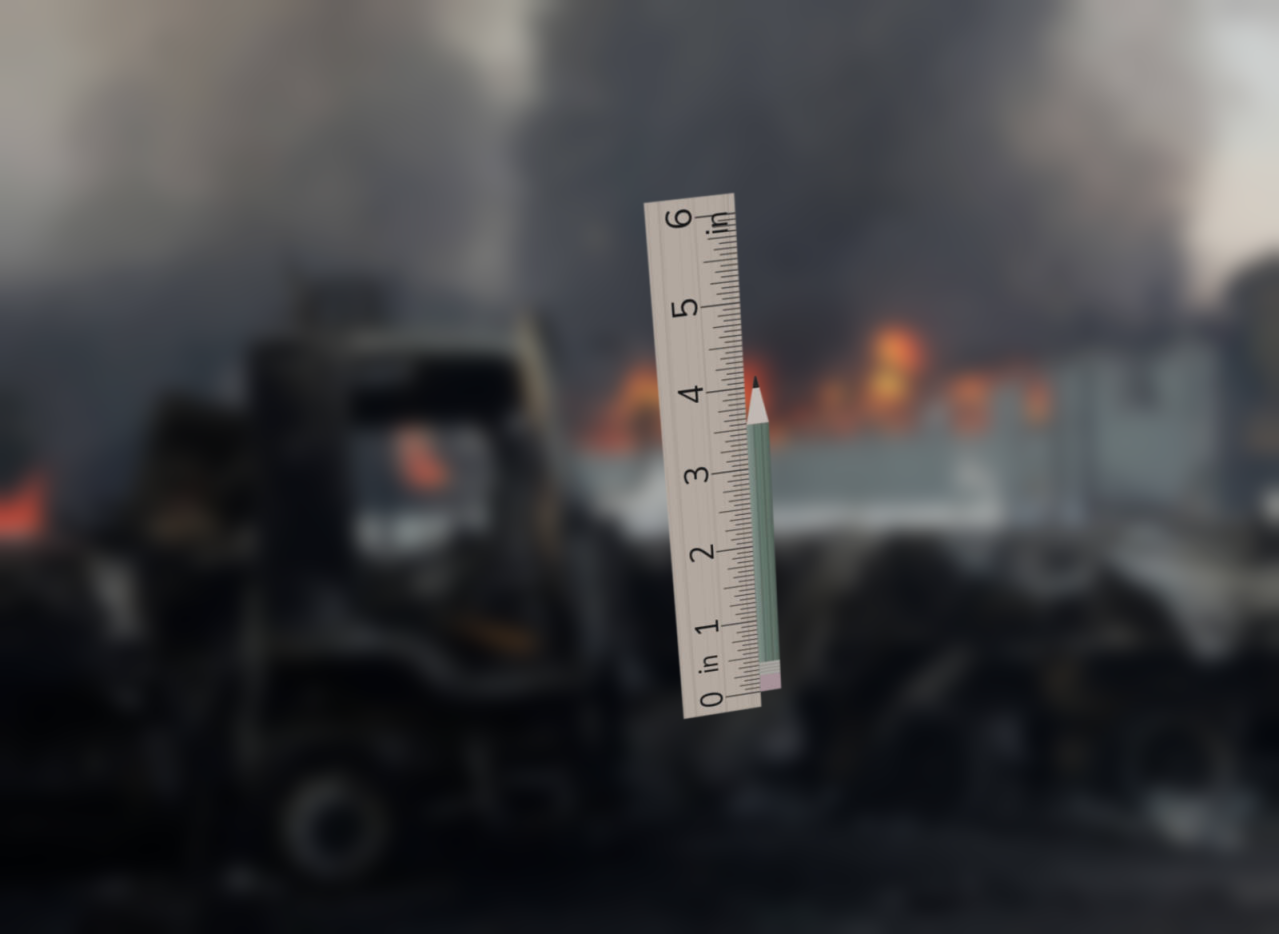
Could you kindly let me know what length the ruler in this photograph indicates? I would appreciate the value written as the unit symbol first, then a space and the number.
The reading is in 4.125
